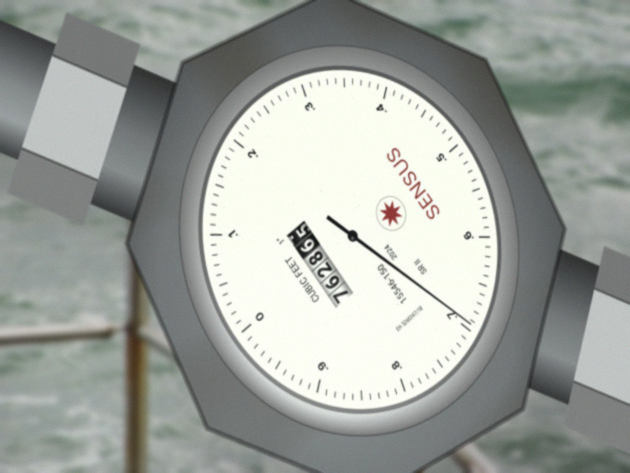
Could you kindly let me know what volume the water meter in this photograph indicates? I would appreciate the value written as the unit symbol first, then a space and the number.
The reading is ft³ 762864.69
